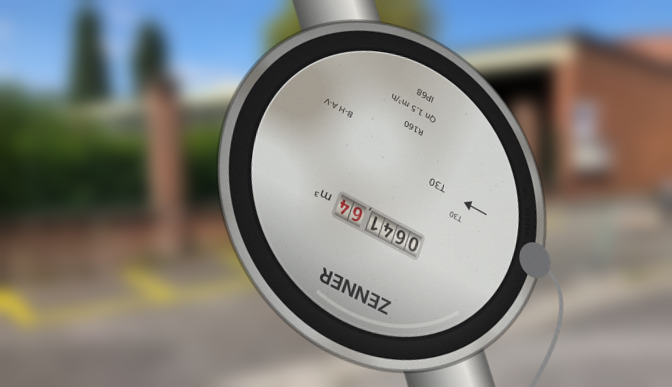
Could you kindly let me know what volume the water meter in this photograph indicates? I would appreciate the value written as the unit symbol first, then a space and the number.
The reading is m³ 641.64
